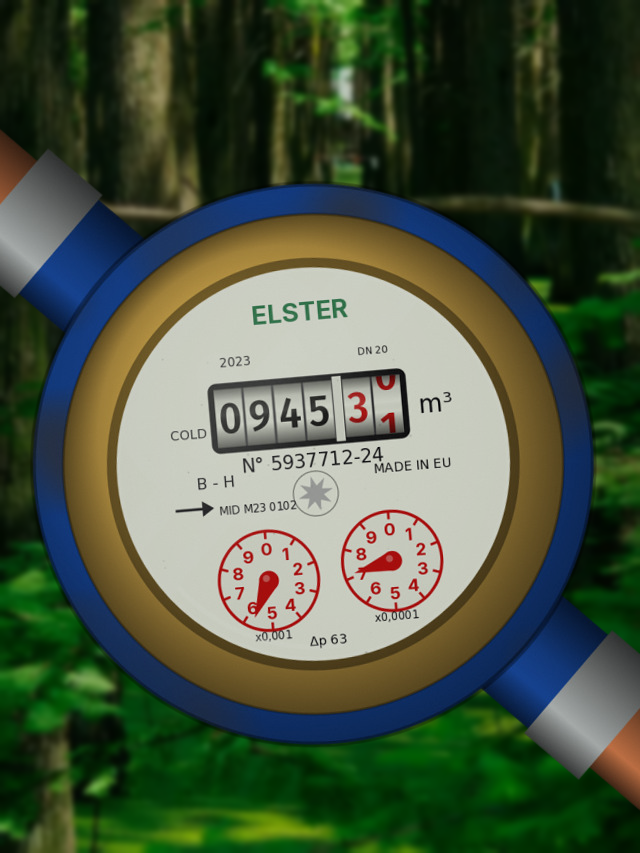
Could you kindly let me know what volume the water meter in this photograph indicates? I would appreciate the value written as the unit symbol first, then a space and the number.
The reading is m³ 945.3057
